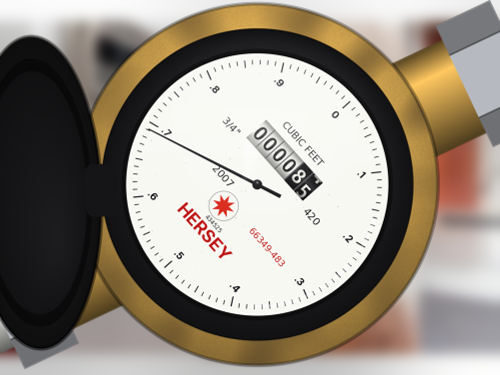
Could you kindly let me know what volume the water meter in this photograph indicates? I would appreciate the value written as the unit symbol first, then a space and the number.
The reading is ft³ 84.69
